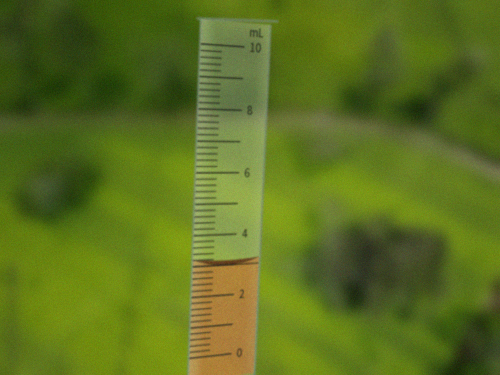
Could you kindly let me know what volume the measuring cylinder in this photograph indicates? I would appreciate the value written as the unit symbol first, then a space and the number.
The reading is mL 3
